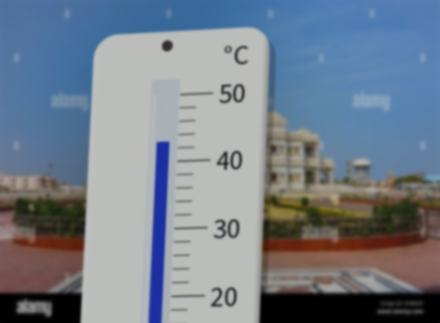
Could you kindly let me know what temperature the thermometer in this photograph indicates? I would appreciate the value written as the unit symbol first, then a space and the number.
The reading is °C 43
